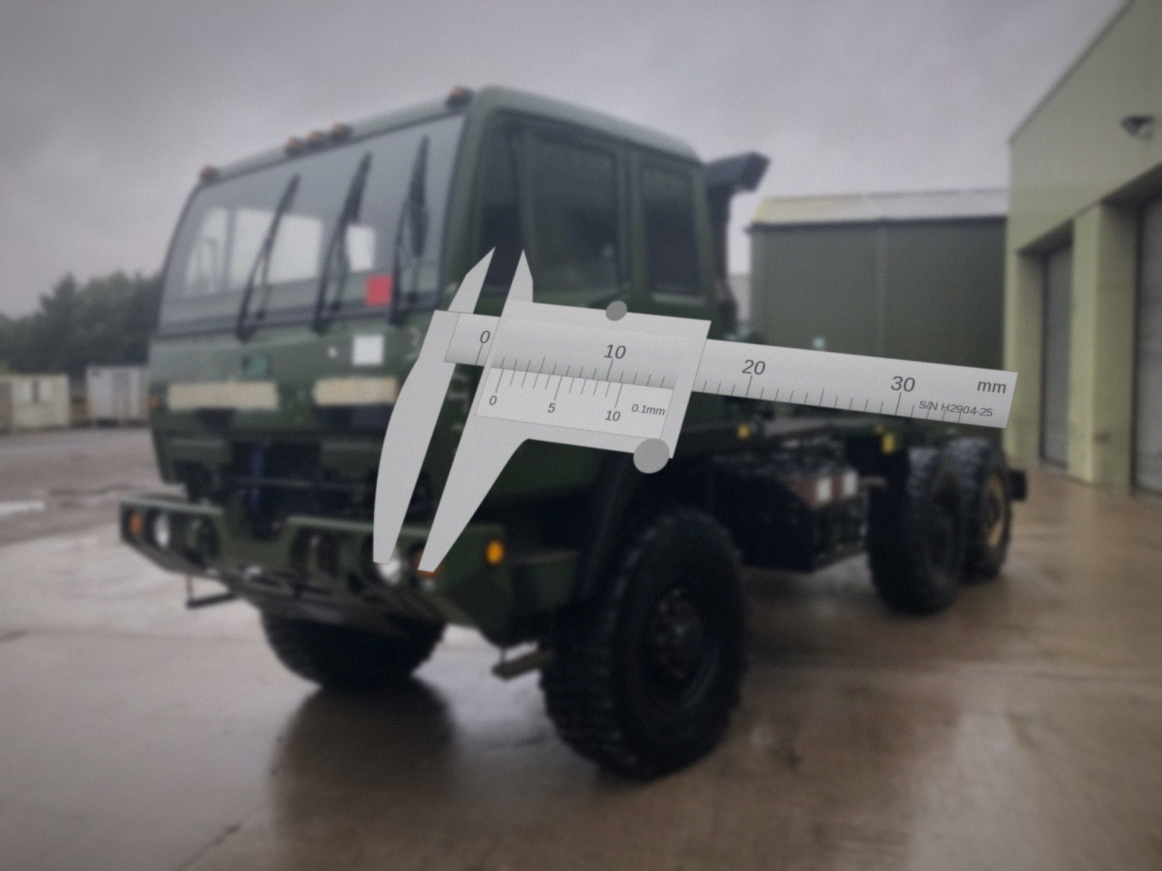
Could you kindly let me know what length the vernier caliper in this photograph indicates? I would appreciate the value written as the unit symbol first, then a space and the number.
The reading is mm 2.2
